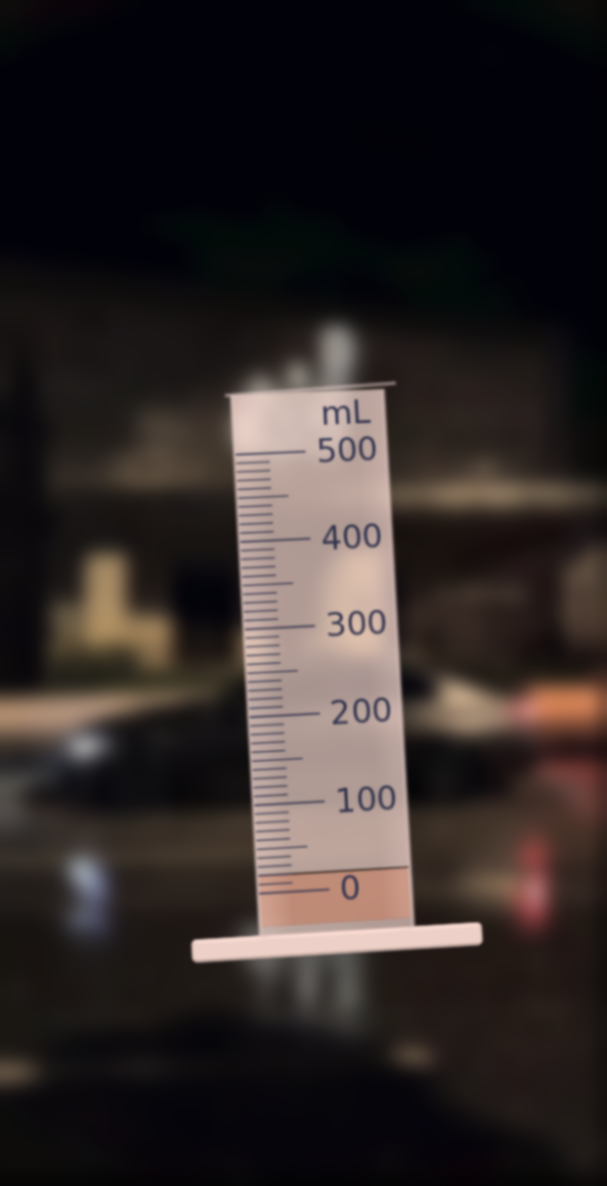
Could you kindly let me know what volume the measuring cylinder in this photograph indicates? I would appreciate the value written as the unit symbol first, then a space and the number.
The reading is mL 20
